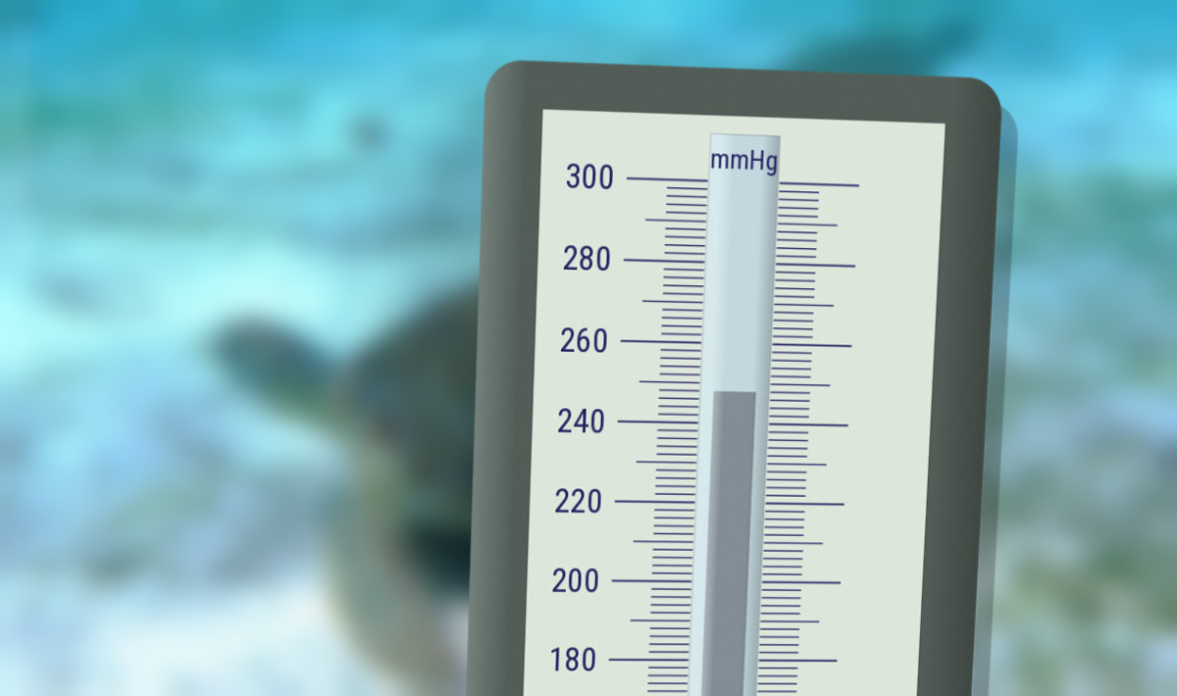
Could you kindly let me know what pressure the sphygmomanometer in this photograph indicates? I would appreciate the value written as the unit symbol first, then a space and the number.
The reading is mmHg 248
